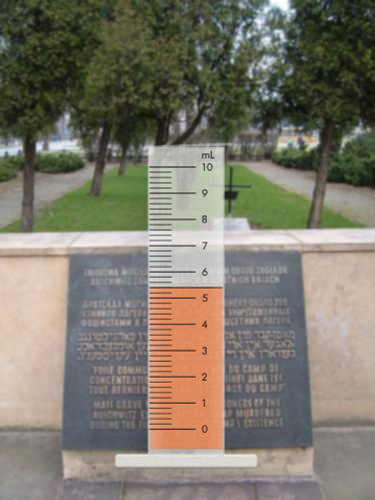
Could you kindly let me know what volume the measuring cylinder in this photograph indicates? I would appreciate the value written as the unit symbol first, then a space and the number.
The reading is mL 5.4
